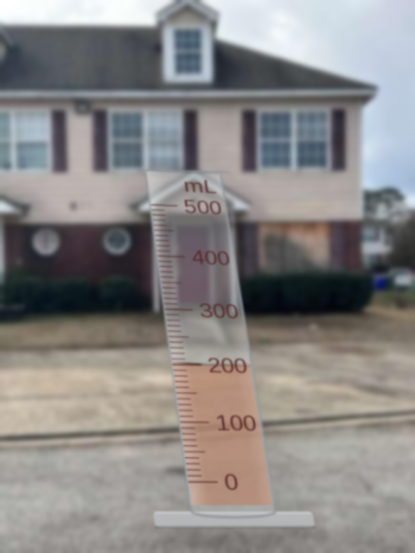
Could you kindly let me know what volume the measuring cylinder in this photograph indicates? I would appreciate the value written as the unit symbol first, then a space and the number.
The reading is mL 200
